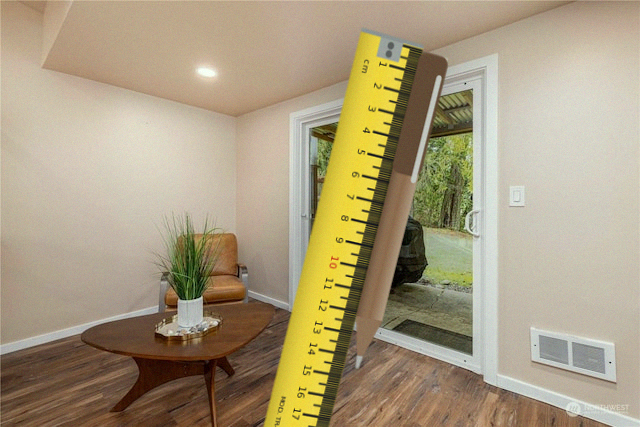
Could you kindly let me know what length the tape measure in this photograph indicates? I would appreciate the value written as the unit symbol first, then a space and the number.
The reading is cm 14.5
